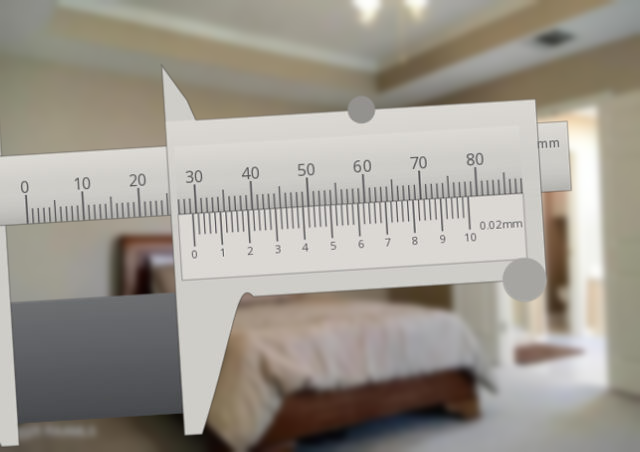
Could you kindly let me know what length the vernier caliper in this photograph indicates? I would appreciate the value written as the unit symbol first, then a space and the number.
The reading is mm 29.4
